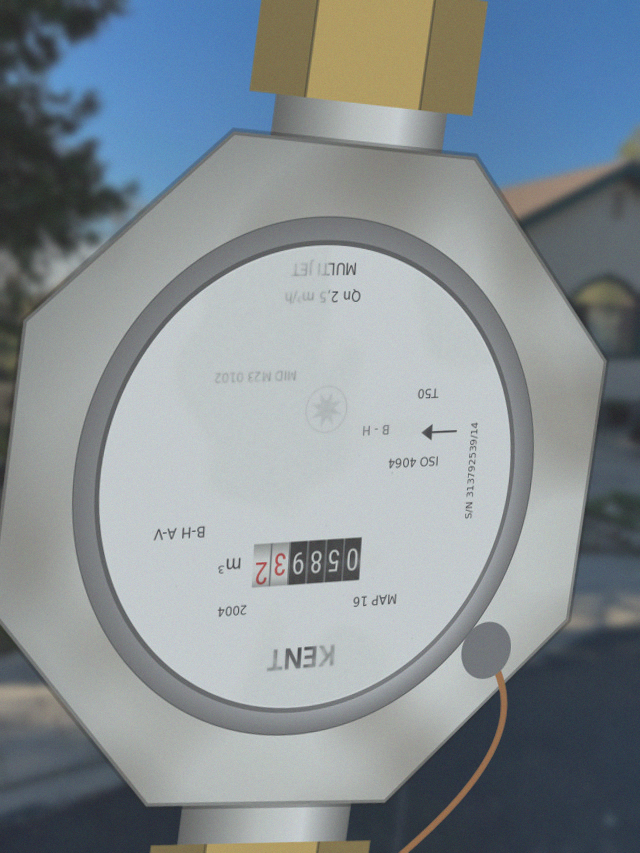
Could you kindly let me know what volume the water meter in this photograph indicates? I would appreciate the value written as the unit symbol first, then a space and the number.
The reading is m³ 589.32
